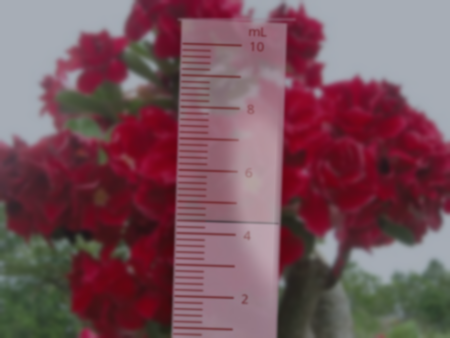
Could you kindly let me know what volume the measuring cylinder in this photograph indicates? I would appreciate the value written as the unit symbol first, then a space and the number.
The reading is mL 4.4
